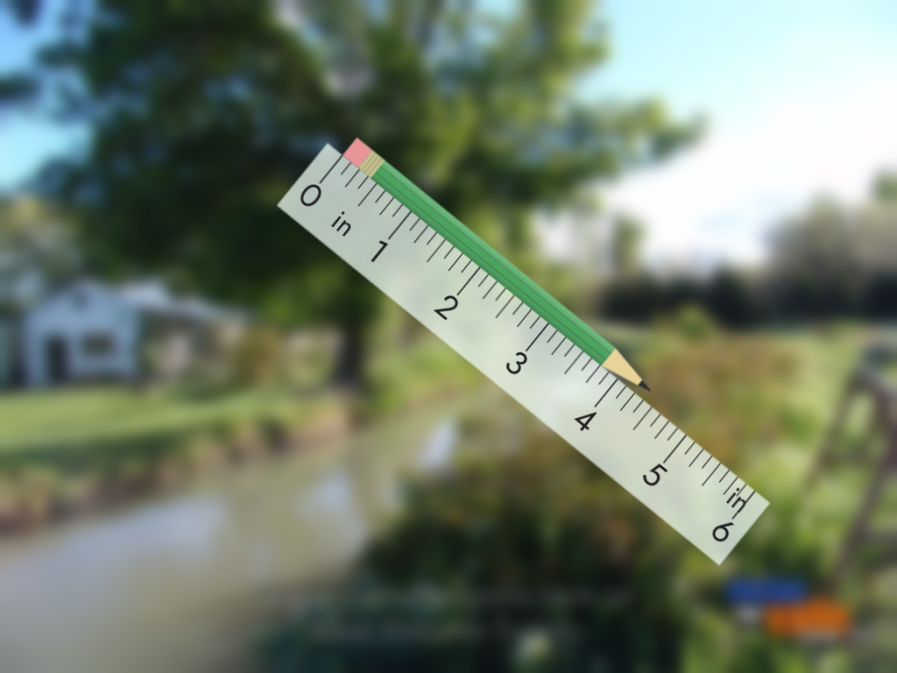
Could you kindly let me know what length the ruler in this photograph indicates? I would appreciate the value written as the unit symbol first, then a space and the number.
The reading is in 4.375
